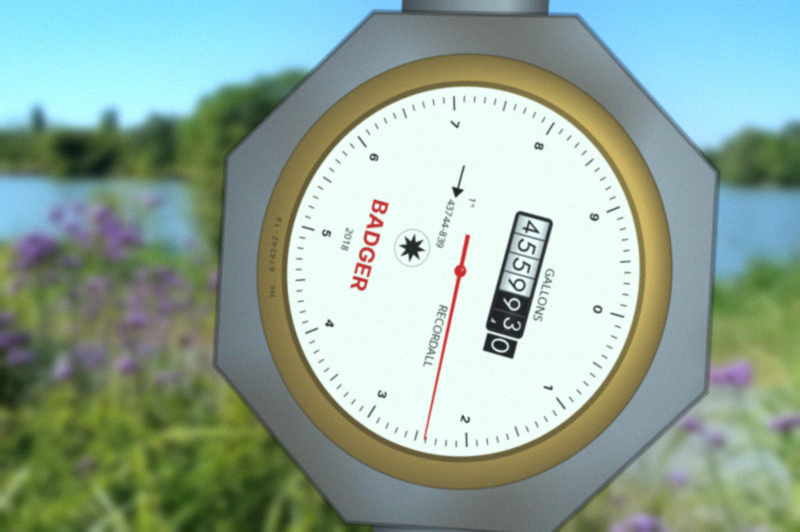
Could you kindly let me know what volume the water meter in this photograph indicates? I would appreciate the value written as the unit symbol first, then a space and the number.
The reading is gal 4559932.4
